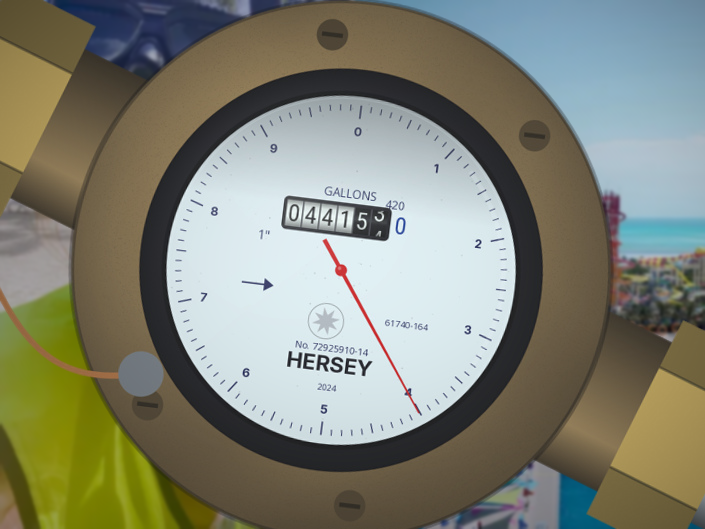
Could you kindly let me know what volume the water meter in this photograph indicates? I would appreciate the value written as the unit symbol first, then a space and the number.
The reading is gal 441534.0
